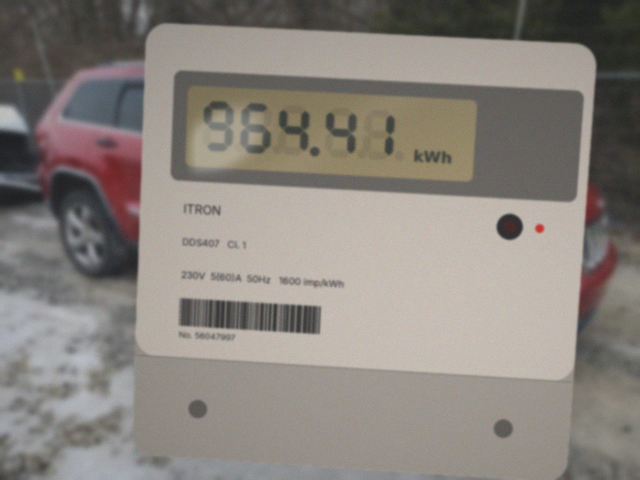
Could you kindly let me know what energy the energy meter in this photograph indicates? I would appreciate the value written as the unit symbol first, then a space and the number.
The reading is kWh 964.41
